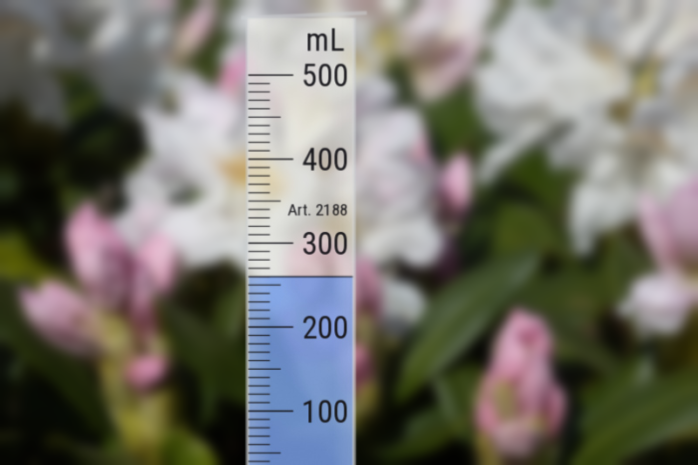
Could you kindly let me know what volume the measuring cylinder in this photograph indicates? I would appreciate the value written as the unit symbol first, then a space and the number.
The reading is mL 260
